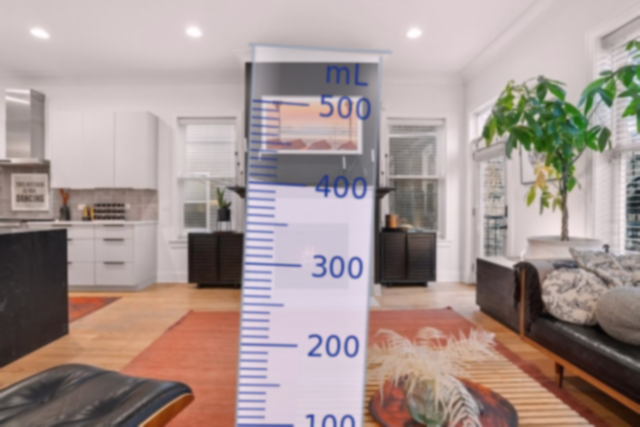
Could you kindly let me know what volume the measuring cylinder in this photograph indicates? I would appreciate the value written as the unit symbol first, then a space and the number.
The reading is mL 400
